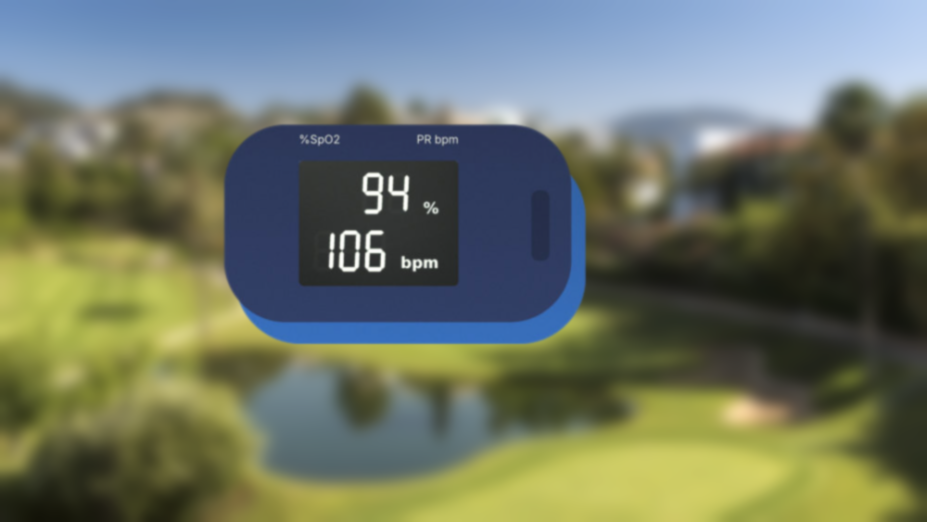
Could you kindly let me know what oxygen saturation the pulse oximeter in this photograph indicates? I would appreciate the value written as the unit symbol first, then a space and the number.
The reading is % 94
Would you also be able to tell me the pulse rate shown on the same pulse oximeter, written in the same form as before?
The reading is bpm 106
